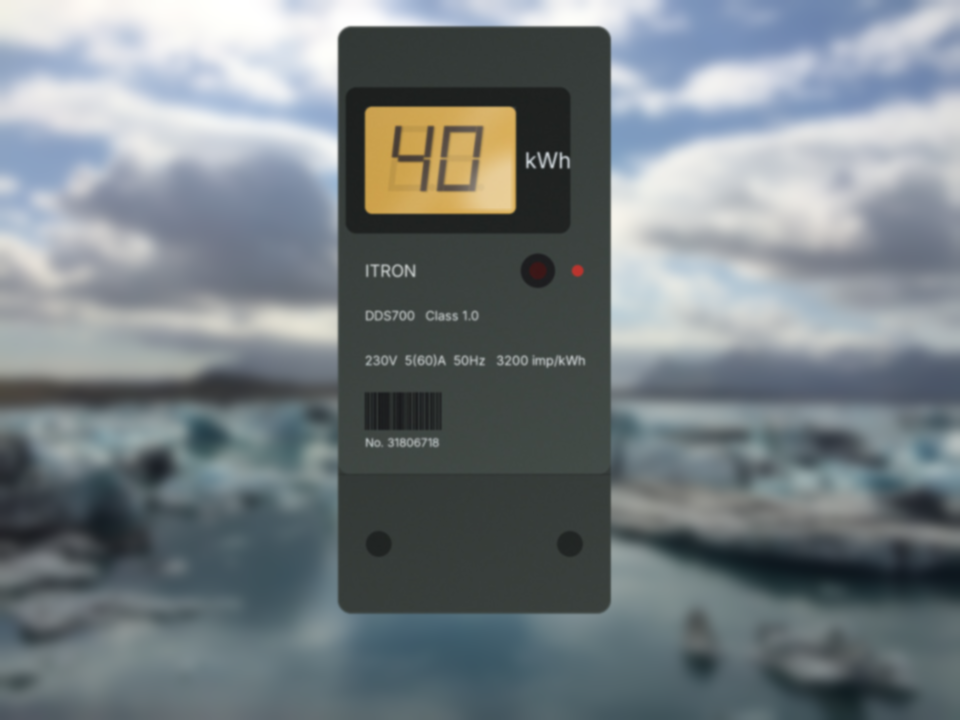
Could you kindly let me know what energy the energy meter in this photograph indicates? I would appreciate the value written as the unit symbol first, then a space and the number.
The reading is kWh 40
